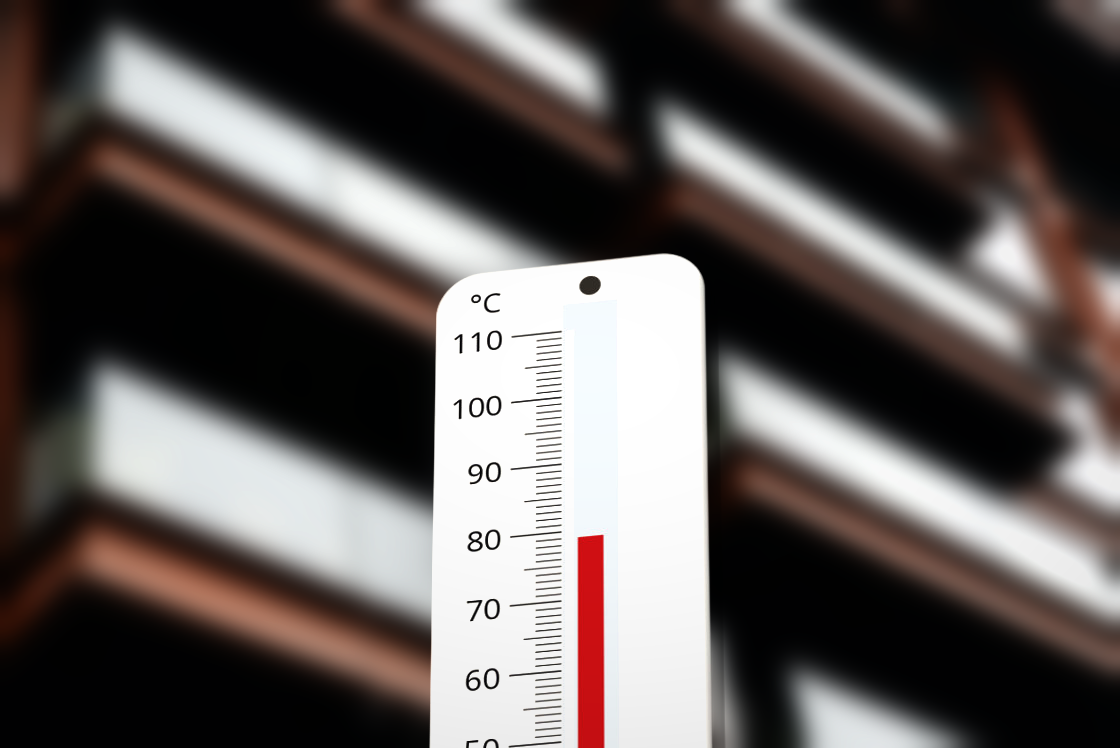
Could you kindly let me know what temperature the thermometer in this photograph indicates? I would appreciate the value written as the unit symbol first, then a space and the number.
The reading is °C 79
